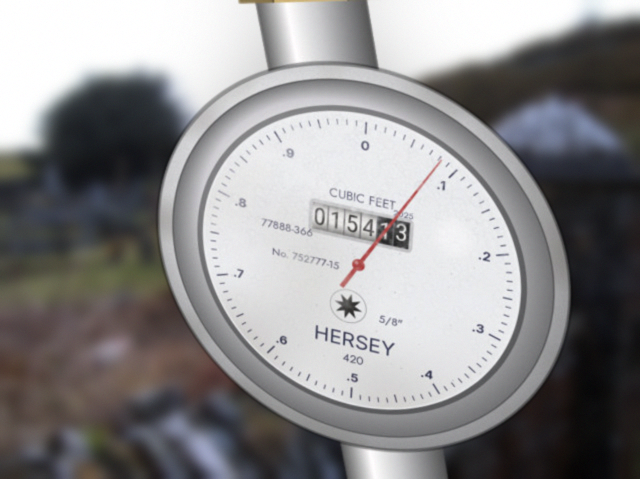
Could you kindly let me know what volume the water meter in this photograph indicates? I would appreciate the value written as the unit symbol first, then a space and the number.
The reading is ft³ 15413.08
